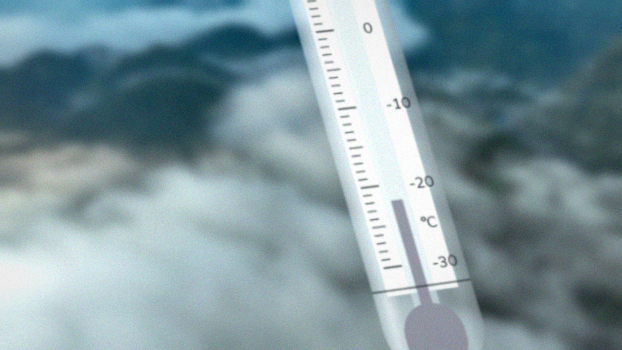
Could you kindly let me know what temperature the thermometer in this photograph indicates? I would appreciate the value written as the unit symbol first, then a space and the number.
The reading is °C -22
